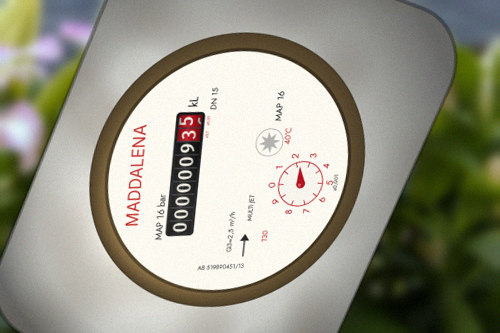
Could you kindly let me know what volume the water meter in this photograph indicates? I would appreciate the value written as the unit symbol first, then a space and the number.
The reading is kL 9.352
